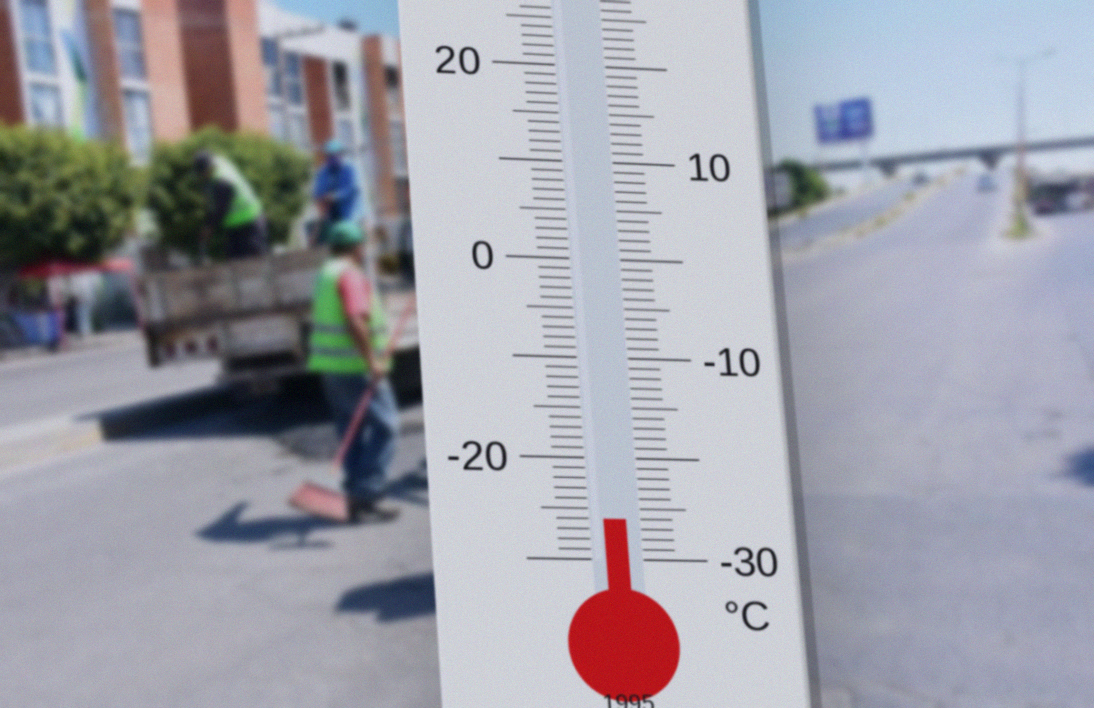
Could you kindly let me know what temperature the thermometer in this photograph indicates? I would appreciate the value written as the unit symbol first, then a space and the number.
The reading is °C -26
